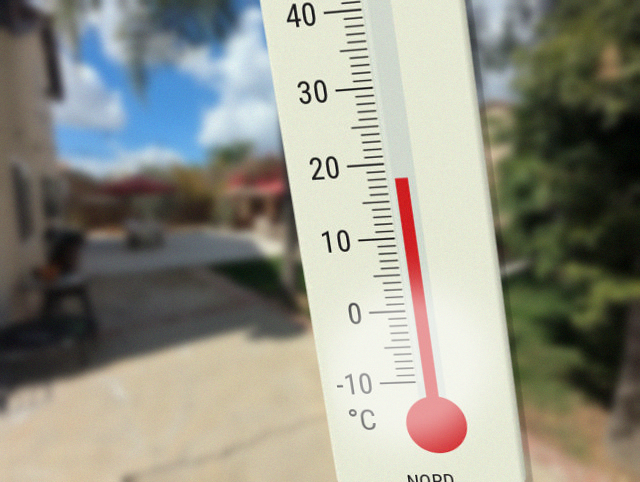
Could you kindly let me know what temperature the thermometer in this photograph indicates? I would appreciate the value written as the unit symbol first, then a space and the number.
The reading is °C 18
